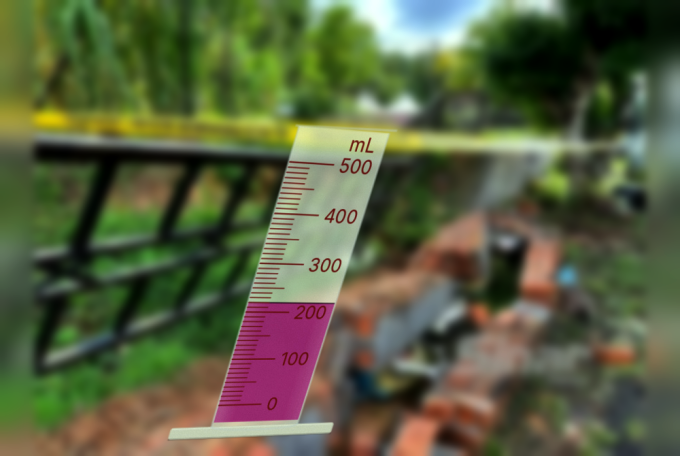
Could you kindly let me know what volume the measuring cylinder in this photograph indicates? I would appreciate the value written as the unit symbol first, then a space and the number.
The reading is mL 220
